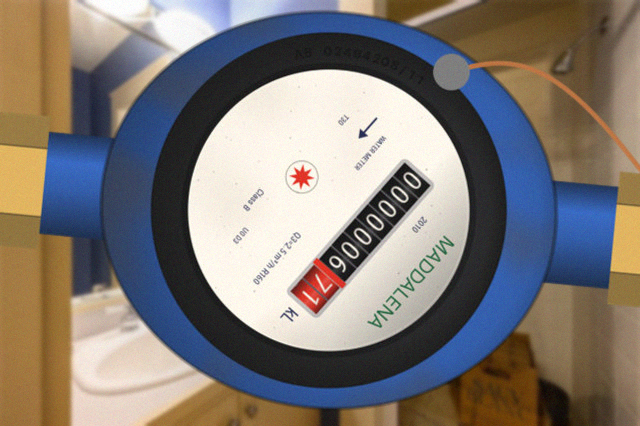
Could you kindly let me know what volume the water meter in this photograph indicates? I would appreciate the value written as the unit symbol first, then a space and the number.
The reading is kL 6.71
